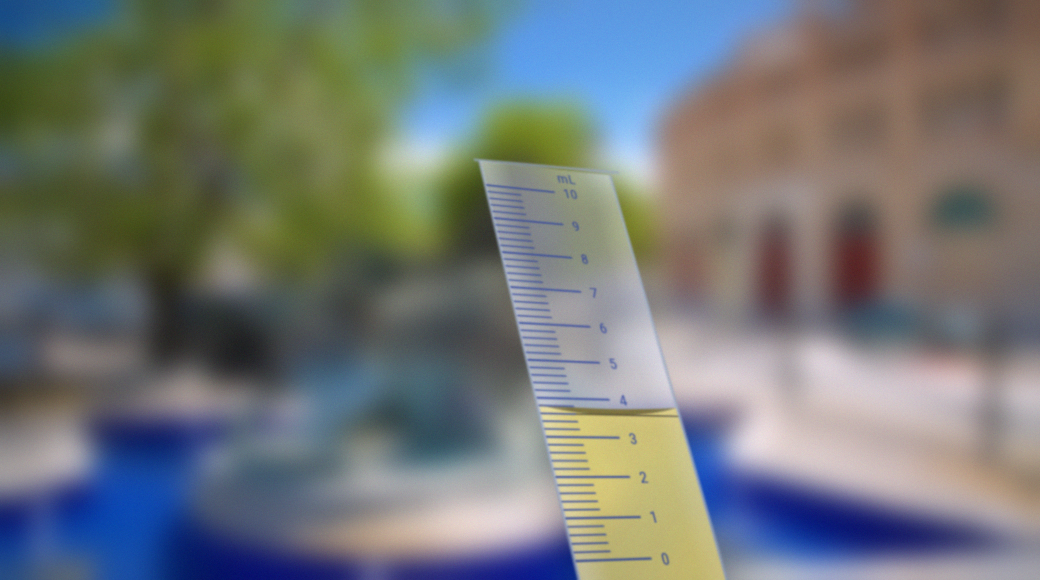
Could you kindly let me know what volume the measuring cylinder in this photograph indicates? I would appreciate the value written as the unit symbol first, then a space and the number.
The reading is mL 3.6
